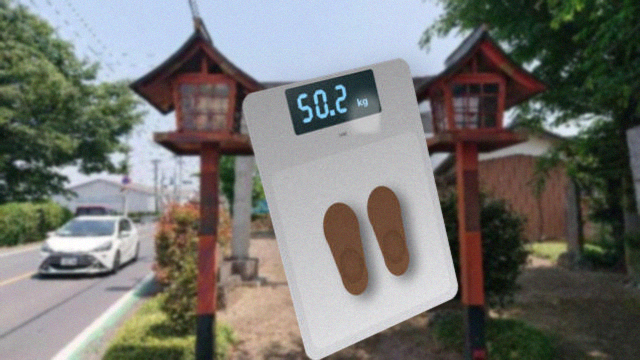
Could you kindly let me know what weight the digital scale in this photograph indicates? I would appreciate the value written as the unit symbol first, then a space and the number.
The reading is kg 50.2
